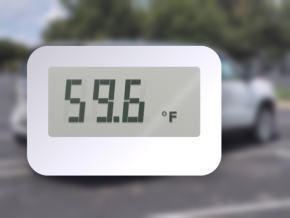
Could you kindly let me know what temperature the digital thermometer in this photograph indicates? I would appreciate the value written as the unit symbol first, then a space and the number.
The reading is °F 59.6
